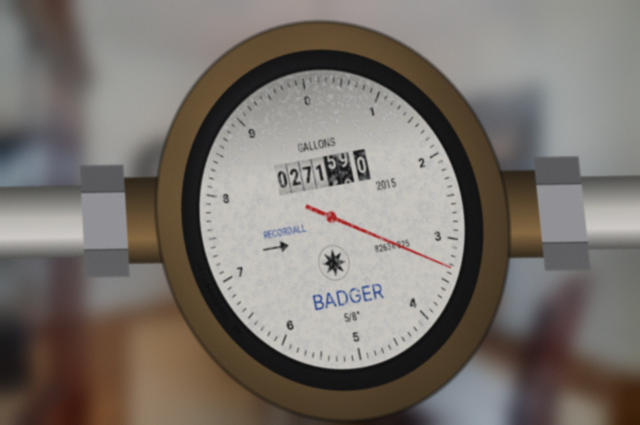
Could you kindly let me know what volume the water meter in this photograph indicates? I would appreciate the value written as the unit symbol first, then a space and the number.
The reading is gal 271593.3
